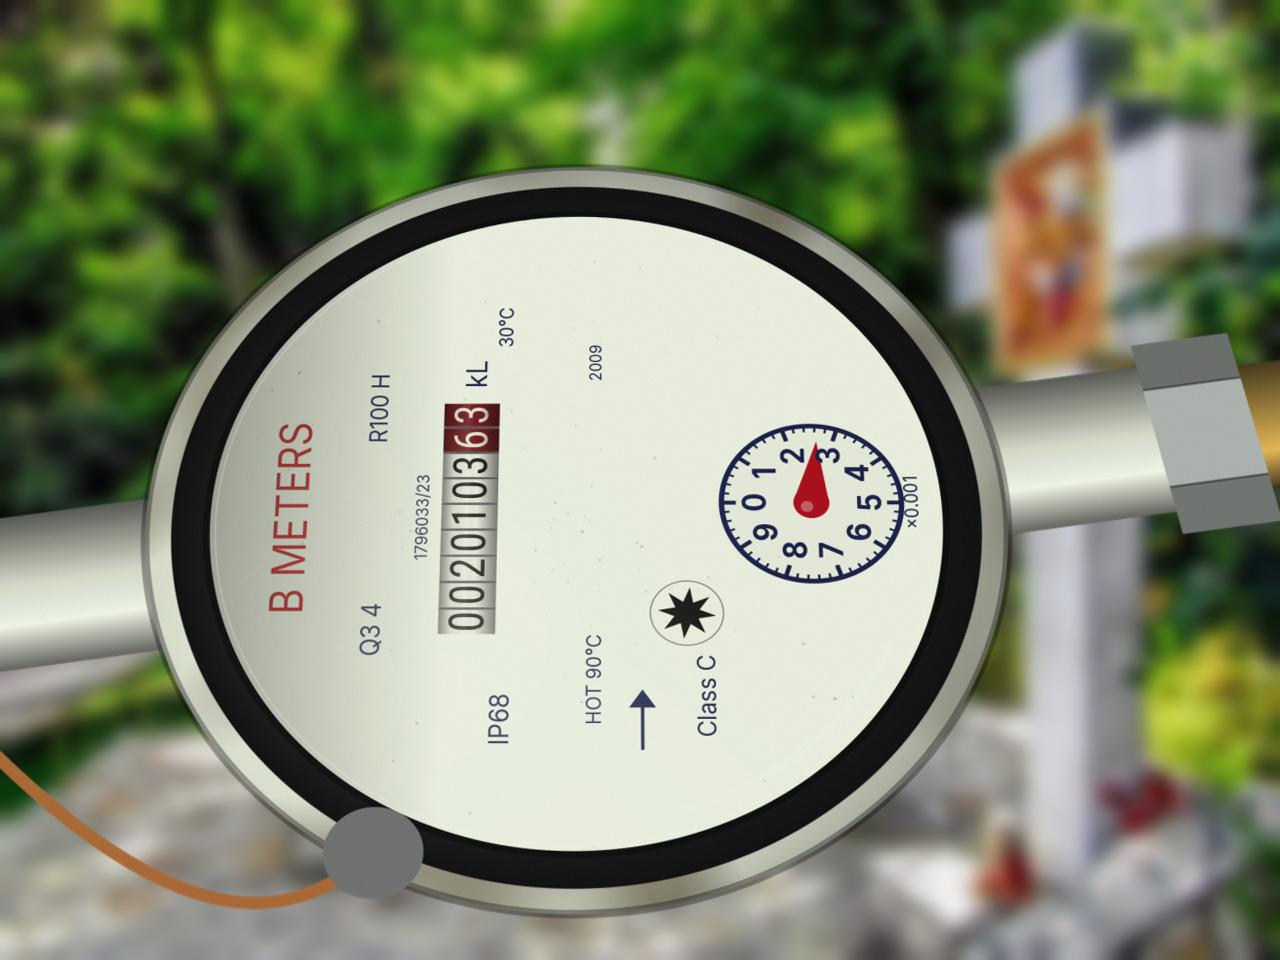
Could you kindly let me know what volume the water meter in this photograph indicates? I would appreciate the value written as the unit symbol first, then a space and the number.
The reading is kL 20103.632
